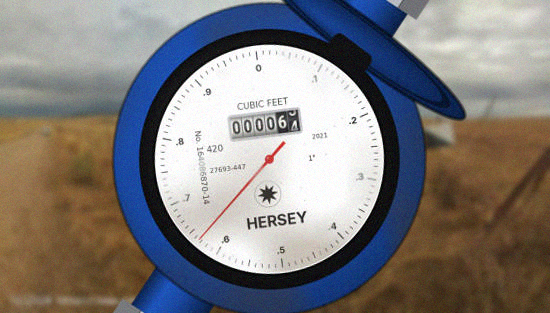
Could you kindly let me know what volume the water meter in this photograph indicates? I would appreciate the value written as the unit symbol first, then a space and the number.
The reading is ft³ 63.63
